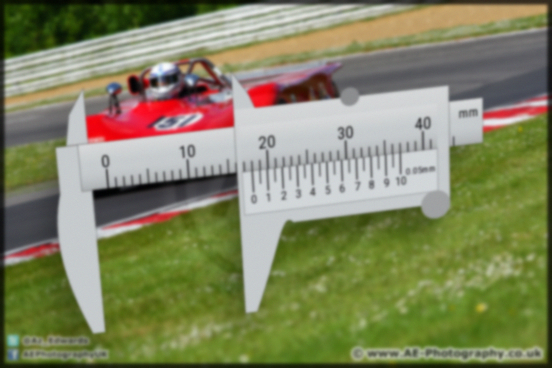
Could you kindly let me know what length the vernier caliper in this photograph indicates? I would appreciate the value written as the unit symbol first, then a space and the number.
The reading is mm 18.0
